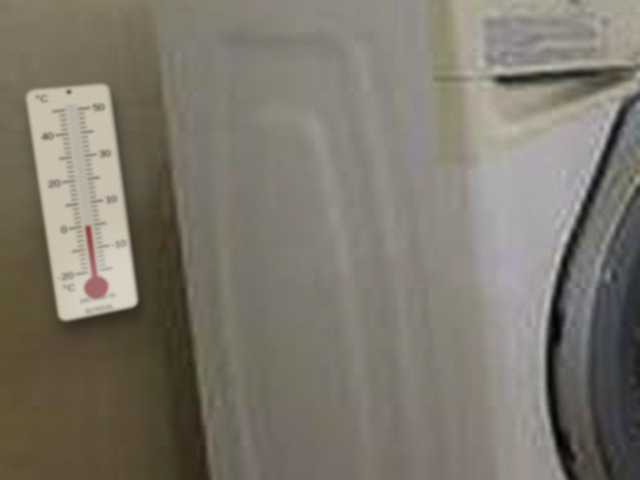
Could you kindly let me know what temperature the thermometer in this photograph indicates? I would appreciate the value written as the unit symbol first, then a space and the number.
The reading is °C 0
